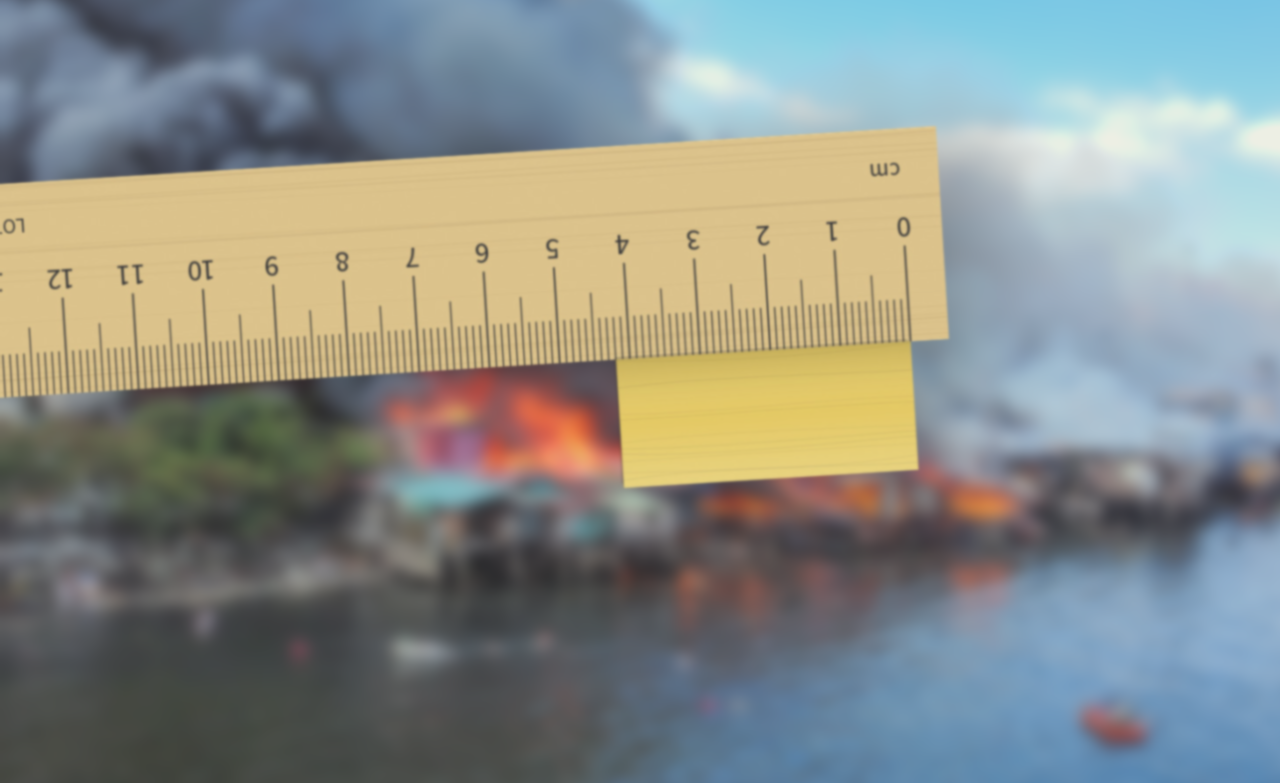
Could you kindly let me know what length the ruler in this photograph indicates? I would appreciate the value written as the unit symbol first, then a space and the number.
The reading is cm 4.2
